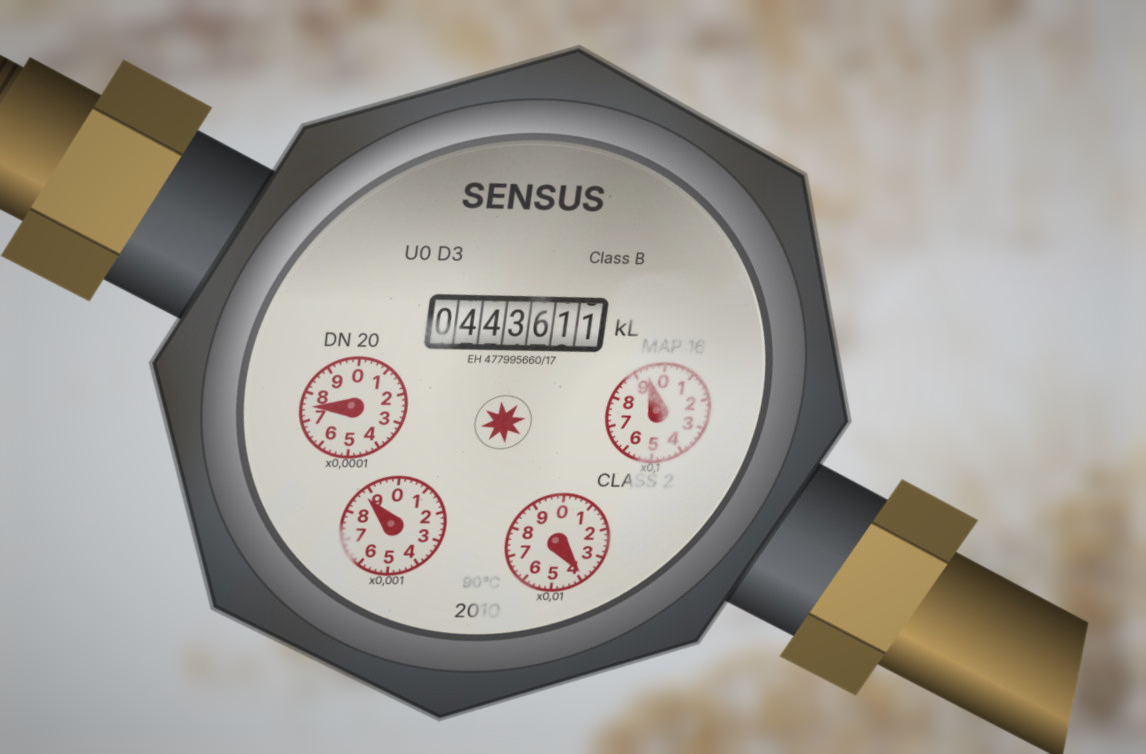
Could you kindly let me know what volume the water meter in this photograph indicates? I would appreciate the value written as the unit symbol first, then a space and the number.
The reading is kL 443610.9387
